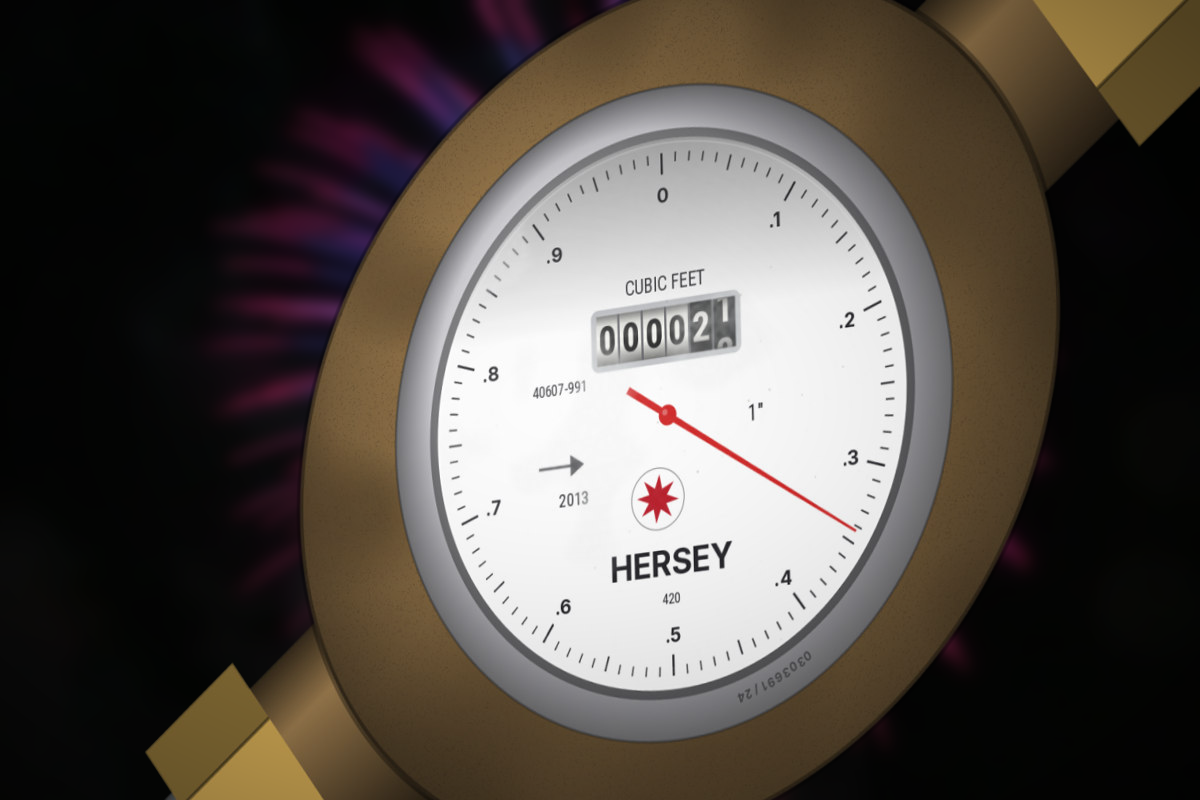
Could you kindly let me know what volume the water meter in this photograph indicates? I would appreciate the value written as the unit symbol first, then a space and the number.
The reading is ft³ 21.34
